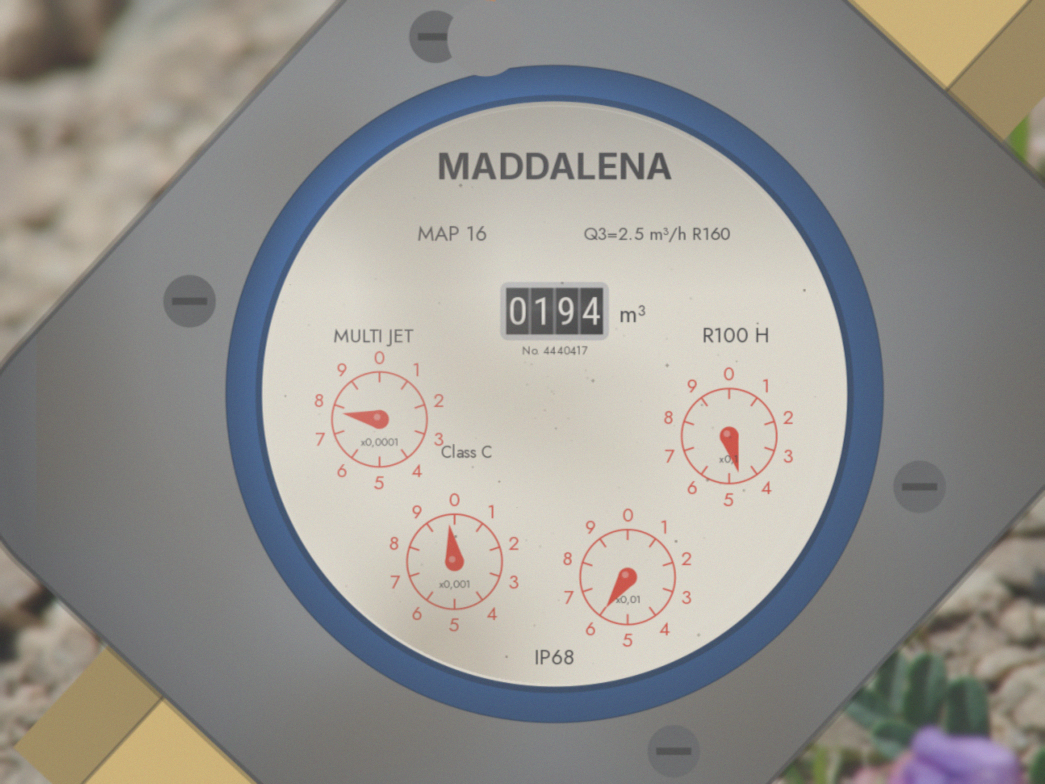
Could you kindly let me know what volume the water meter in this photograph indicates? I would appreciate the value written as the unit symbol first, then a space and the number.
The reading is m³ 194.4597
